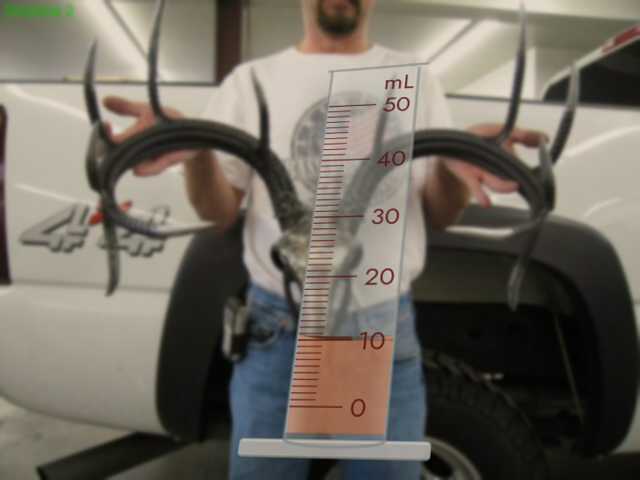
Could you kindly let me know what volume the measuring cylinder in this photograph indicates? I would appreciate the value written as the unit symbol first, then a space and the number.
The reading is mL 10
